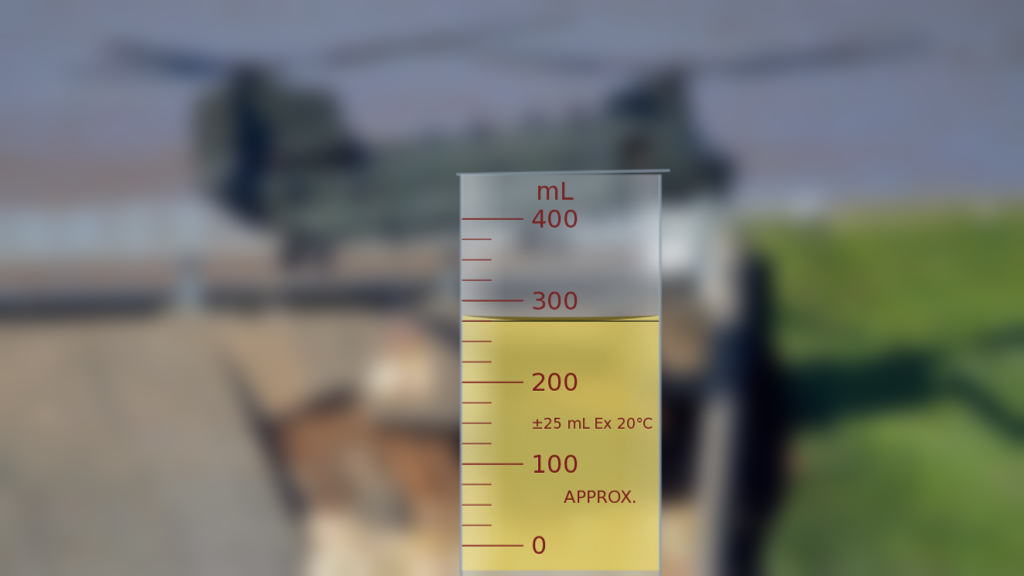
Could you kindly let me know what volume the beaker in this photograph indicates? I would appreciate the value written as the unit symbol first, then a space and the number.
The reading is mL 275
